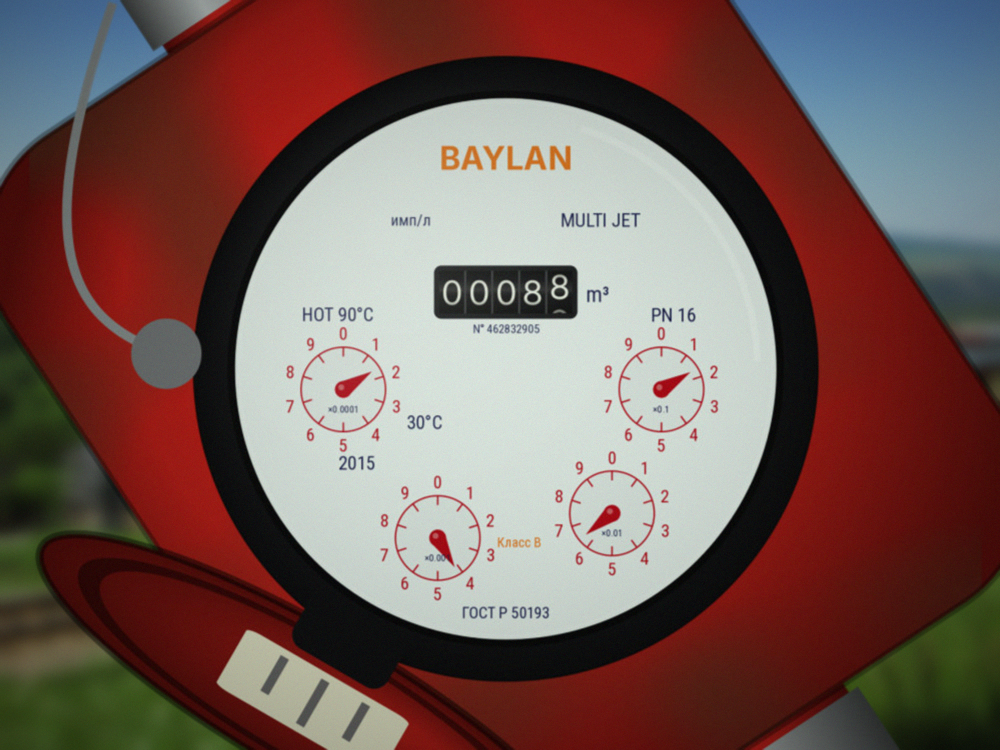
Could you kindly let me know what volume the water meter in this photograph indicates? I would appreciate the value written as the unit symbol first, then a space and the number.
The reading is m³ 88.1641
